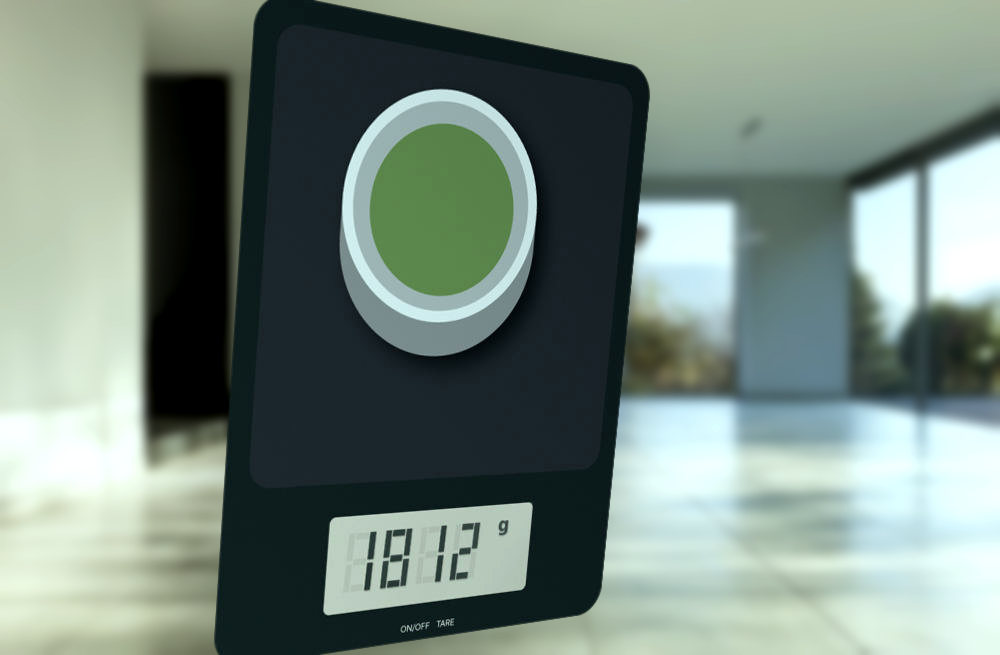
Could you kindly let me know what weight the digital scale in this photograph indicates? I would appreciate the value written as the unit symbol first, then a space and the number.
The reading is g 1812
